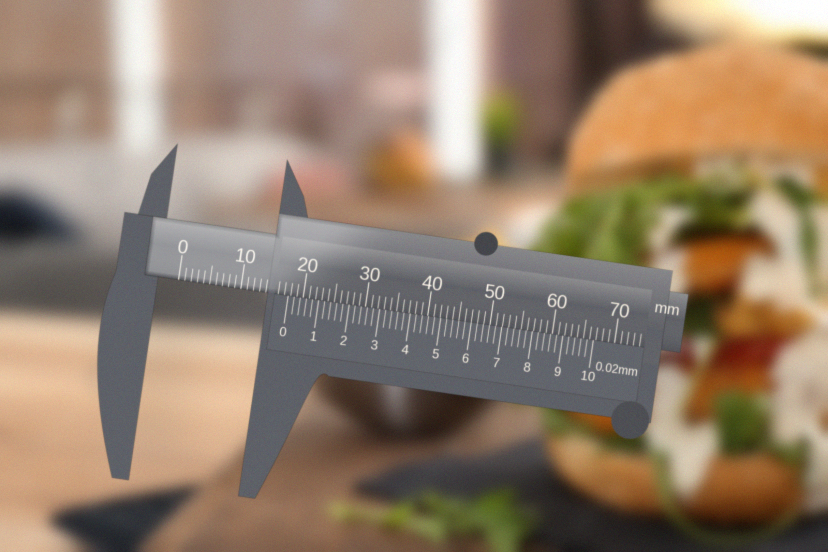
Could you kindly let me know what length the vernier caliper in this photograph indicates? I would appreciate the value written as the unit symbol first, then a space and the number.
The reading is mm 17.6
